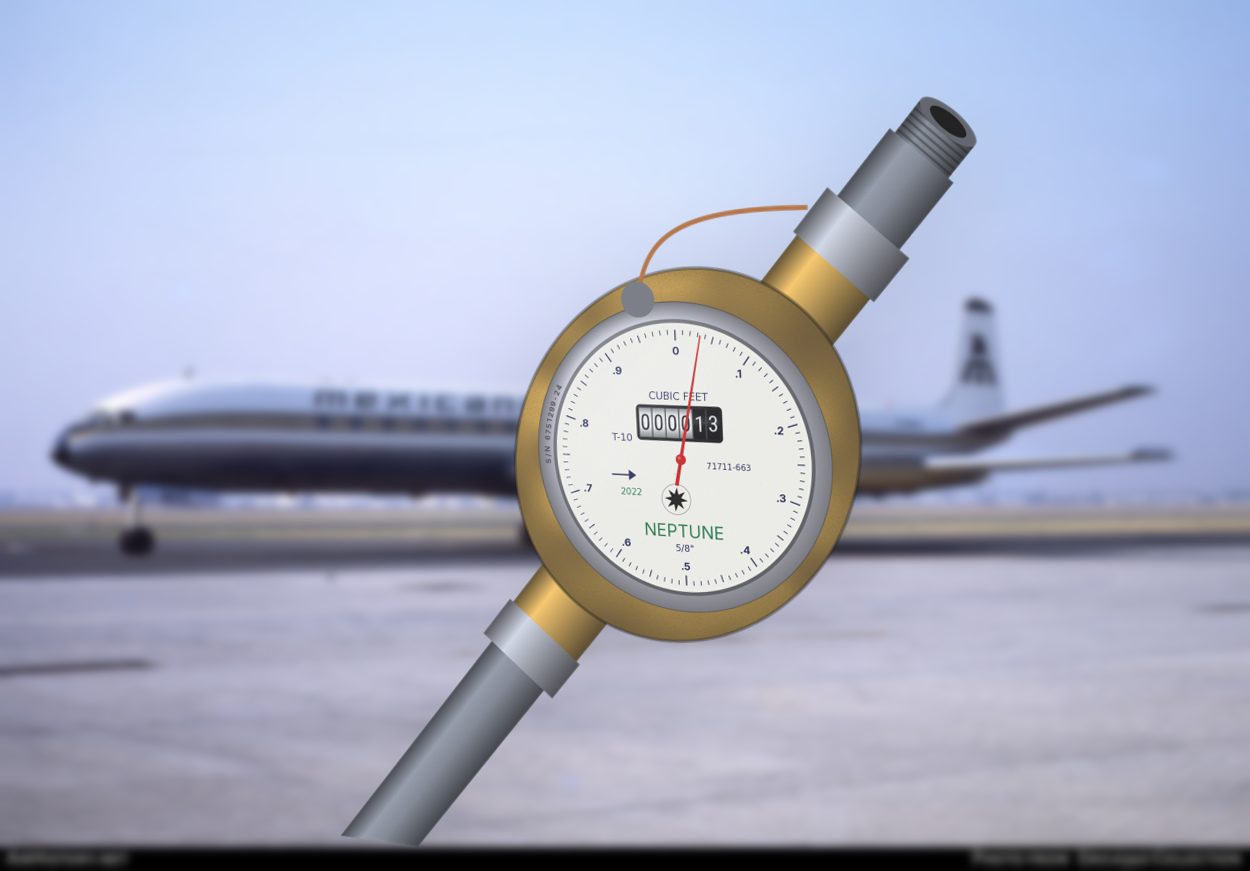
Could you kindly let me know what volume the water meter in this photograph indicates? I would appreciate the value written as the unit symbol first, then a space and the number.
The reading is ft³ 13.03
